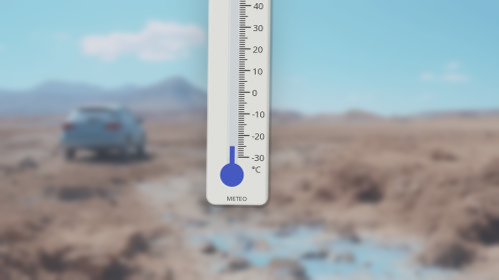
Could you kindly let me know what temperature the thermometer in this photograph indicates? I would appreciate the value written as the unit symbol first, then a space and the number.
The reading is °C -25
